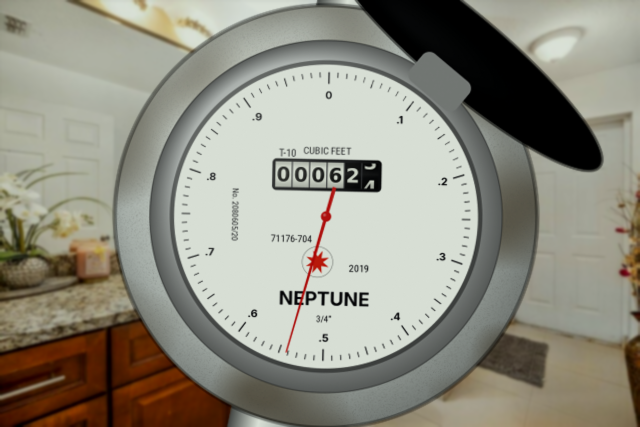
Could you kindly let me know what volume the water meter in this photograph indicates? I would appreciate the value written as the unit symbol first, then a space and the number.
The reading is ft³ 623.54
